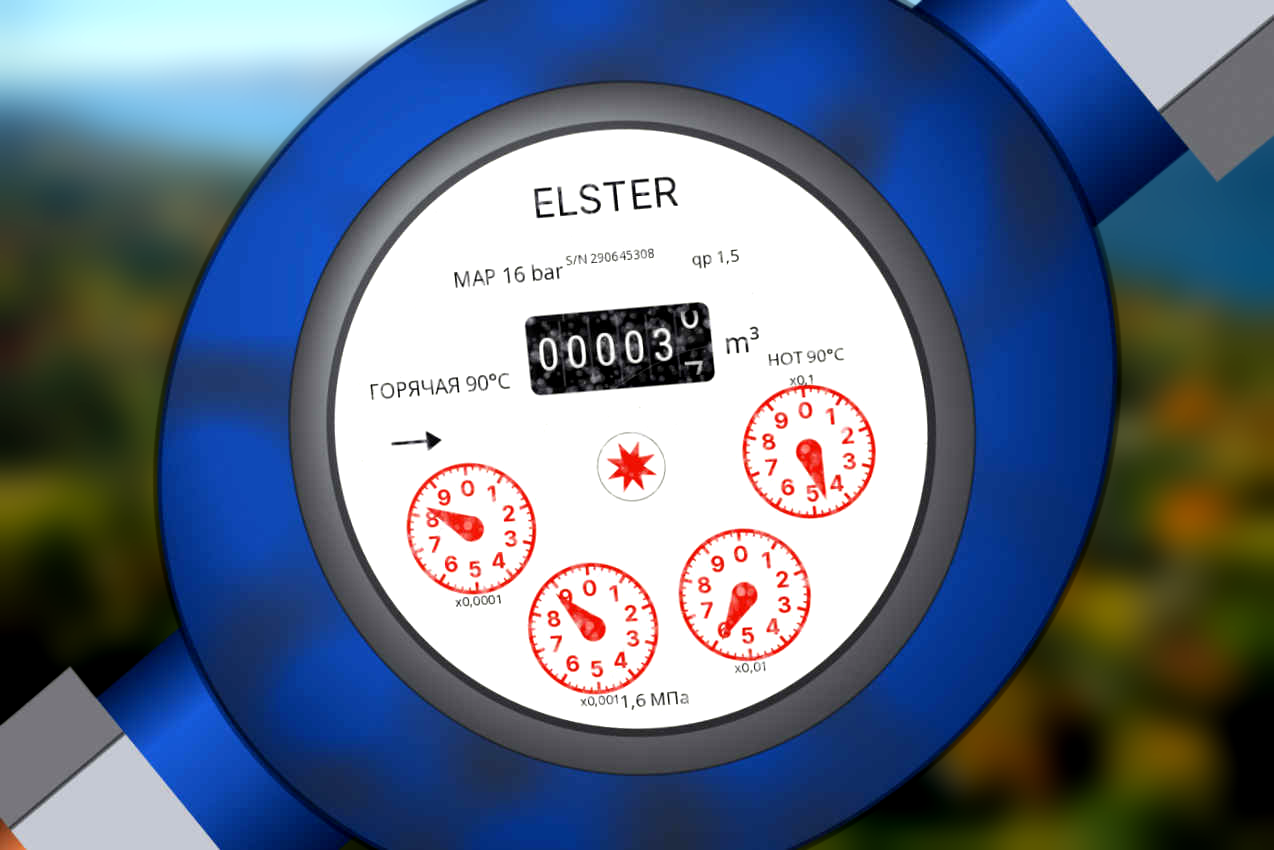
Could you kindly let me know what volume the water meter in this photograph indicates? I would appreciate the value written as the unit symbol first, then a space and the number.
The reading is m³ 36.4588
